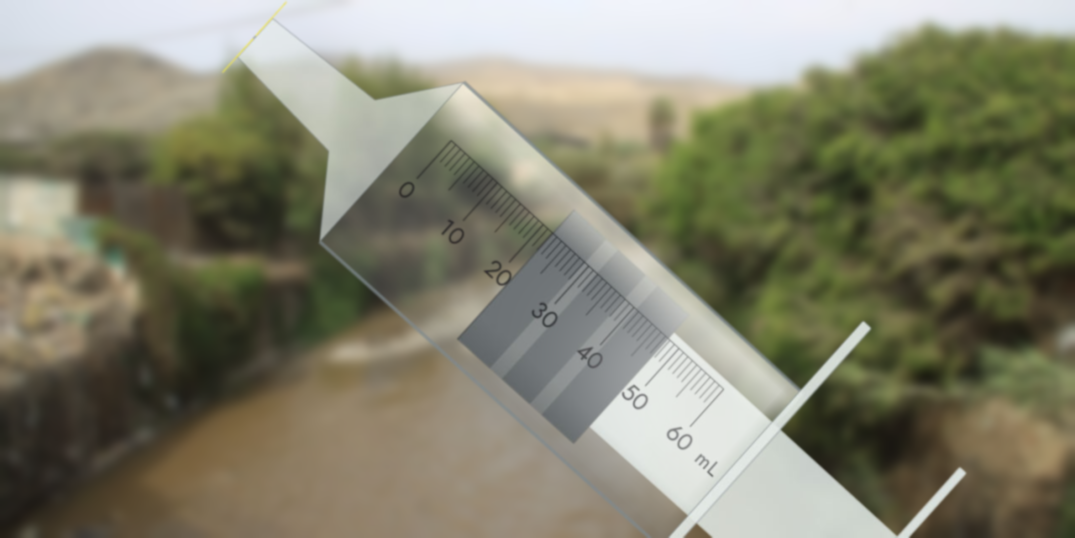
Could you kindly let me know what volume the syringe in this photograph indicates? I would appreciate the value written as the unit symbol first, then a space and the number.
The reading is mL 22
